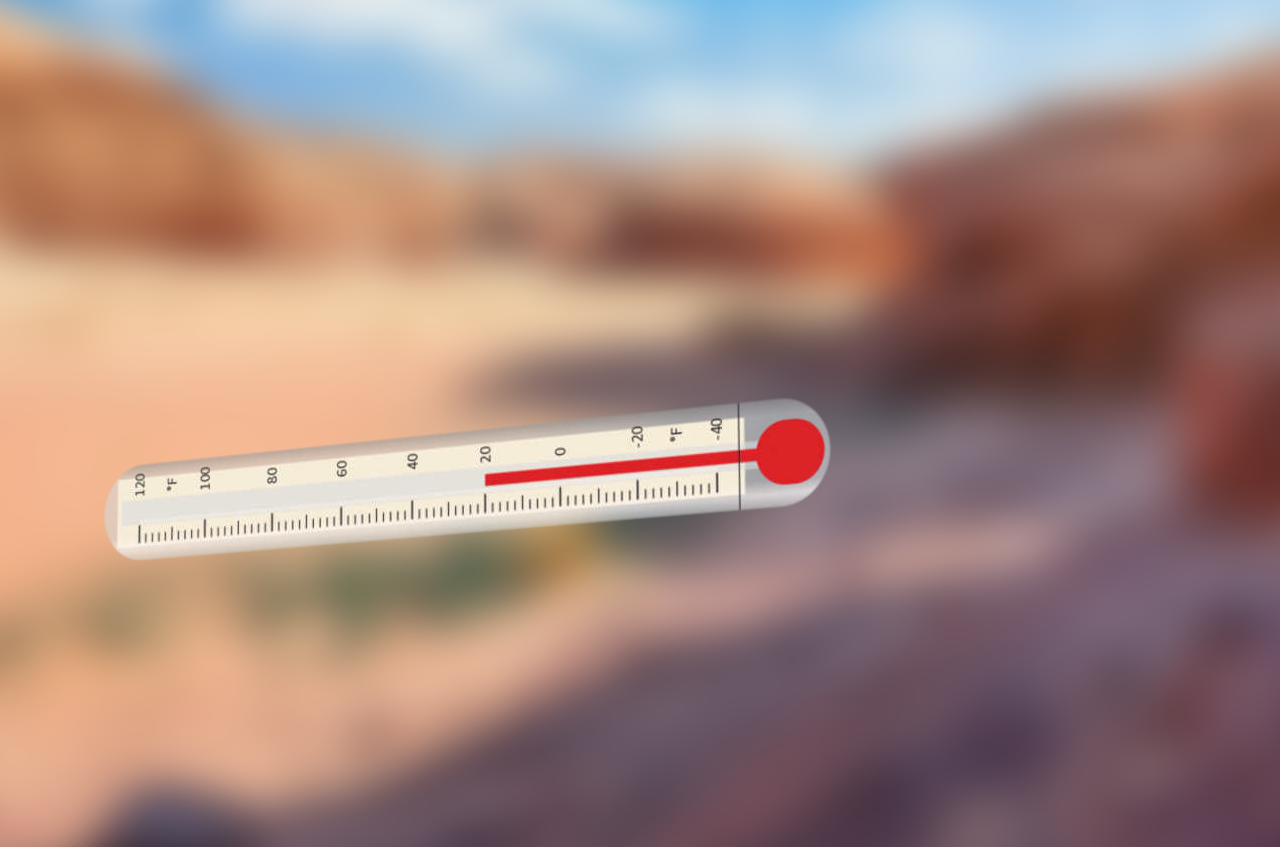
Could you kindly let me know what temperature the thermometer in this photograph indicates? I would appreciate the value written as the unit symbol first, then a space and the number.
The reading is °F 20
